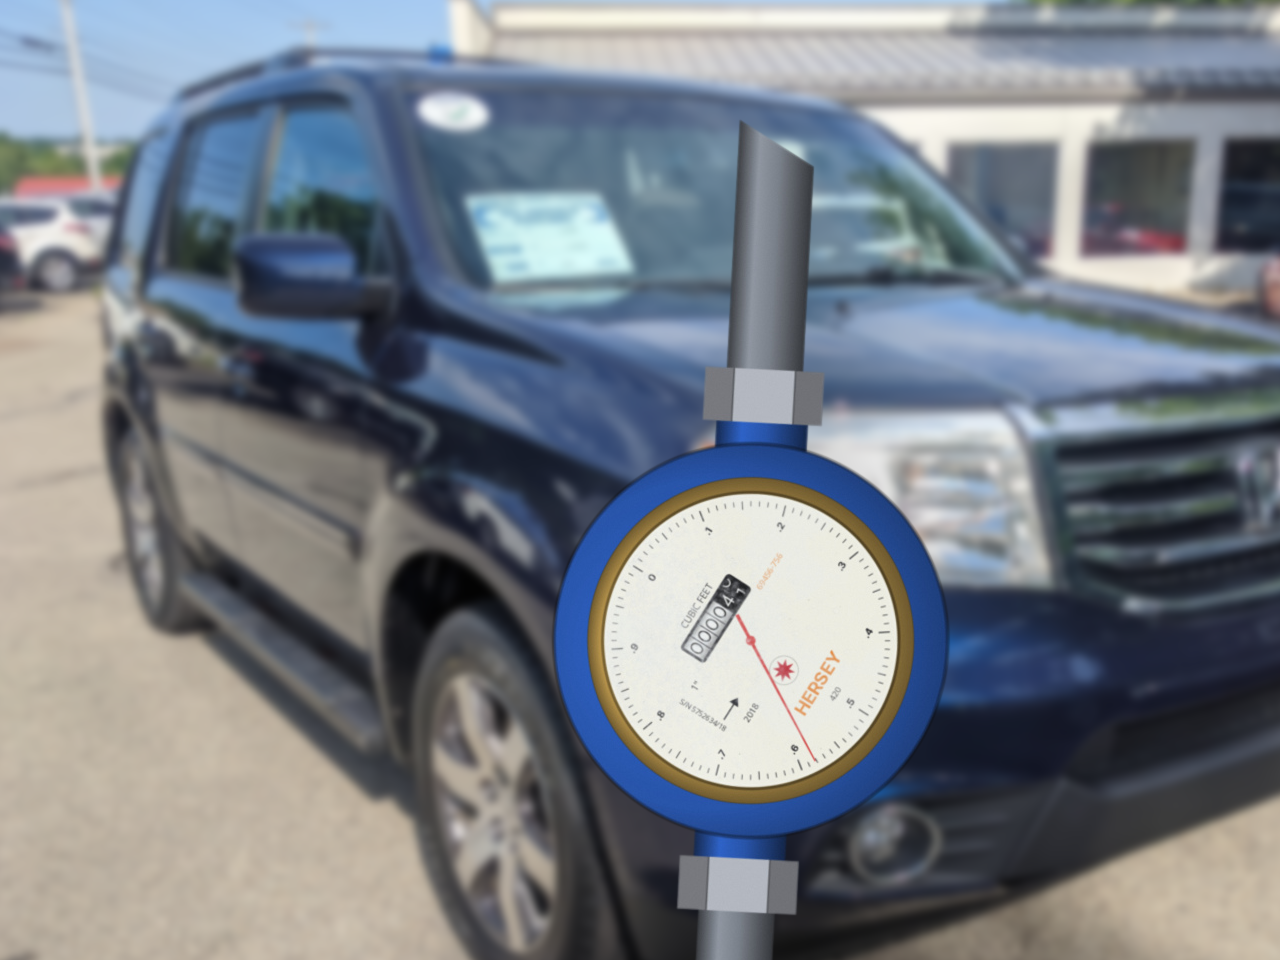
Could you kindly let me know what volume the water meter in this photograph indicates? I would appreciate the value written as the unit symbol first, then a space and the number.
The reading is ft³ 40.58
